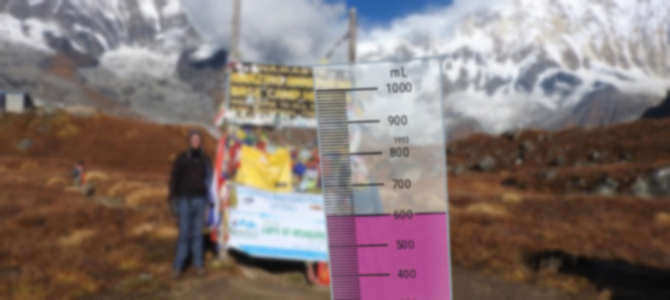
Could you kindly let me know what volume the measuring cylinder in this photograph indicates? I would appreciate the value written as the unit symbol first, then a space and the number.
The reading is mL 600
